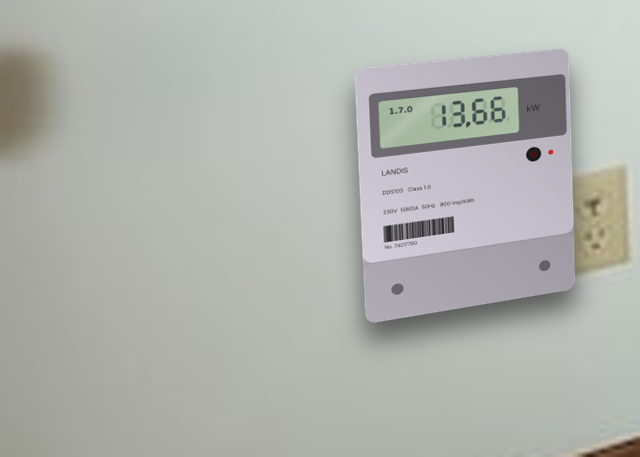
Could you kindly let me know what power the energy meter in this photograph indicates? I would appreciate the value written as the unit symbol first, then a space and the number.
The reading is kW 13.66
